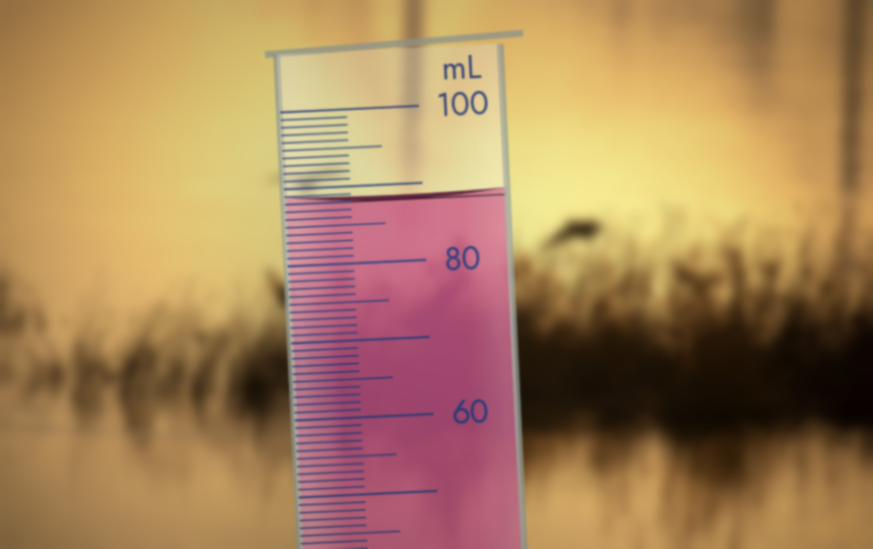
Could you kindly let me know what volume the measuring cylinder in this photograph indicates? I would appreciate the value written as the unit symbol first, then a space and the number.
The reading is mL 88
